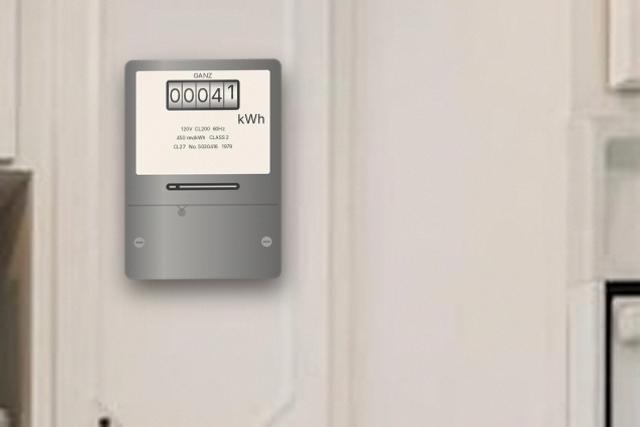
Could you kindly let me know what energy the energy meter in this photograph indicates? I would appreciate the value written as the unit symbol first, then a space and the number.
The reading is kWh 41
